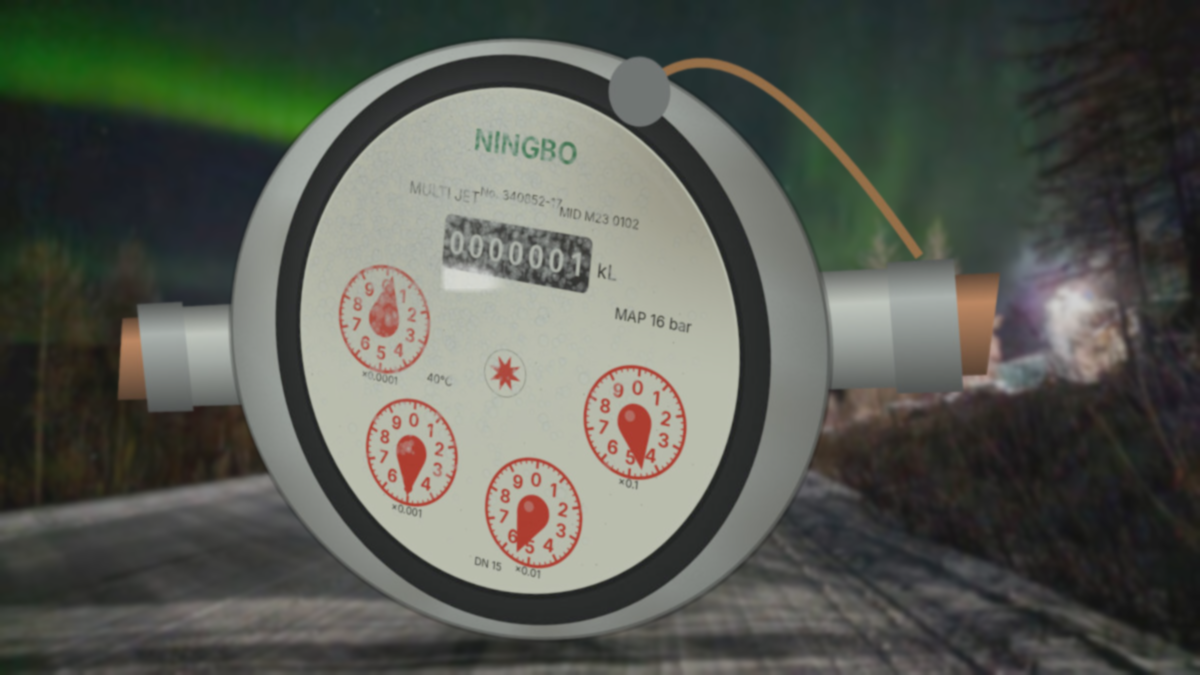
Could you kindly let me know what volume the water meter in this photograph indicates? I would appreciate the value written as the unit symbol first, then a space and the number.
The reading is kL 1.4550
